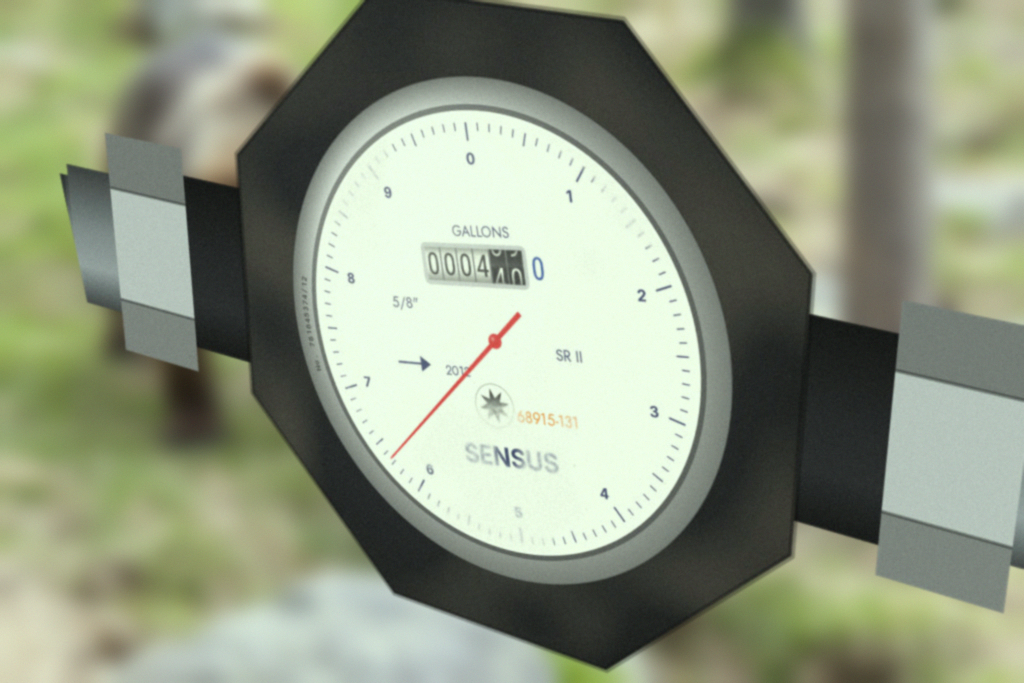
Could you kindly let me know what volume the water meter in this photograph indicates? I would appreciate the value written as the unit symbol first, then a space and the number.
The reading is gal 4396.3
